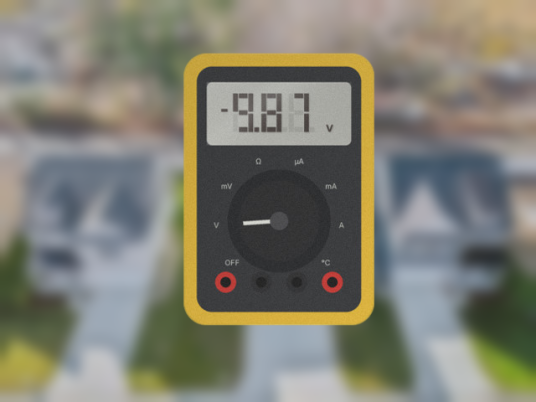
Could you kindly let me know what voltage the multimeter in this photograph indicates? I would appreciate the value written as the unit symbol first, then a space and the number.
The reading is V -9.87
